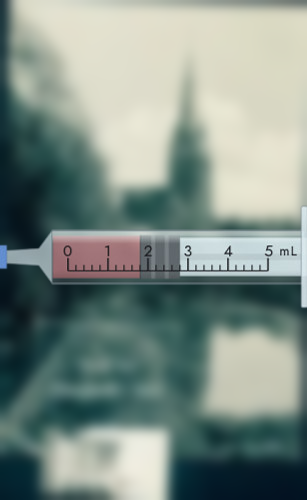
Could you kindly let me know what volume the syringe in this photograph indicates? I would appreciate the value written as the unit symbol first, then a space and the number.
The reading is mL 1.8
